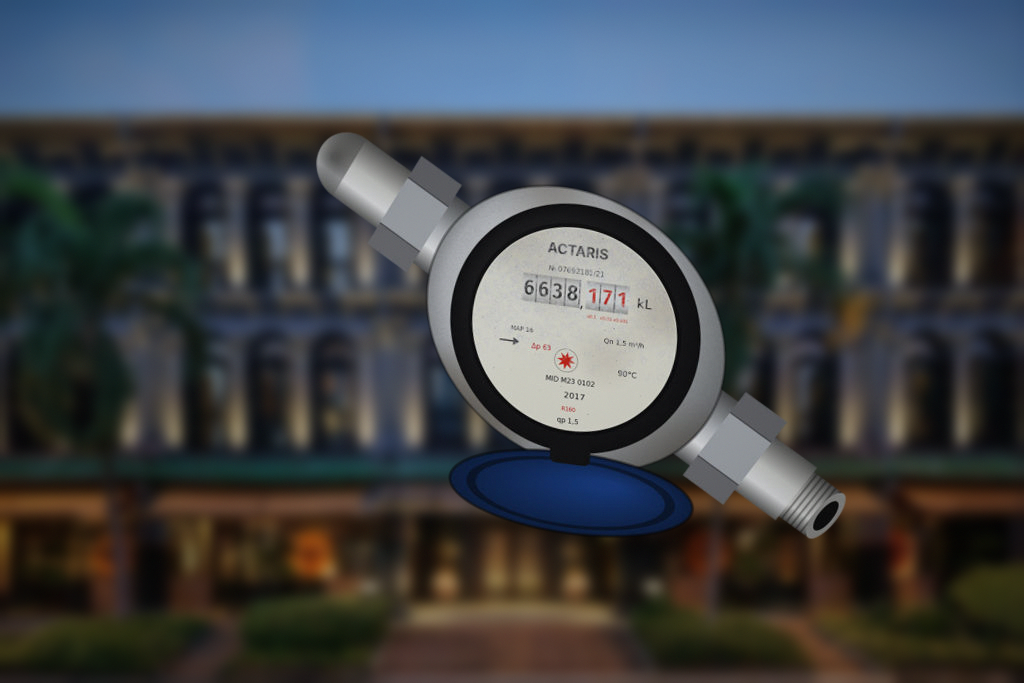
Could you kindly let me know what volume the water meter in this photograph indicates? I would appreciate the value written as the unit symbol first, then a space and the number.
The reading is kL 6638.171
